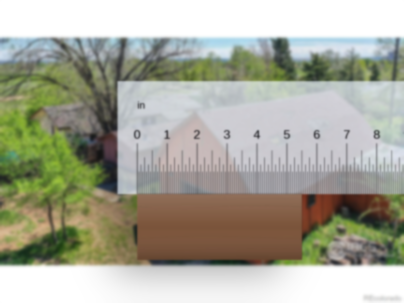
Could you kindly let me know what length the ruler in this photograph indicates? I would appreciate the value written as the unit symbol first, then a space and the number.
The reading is in 5.5
